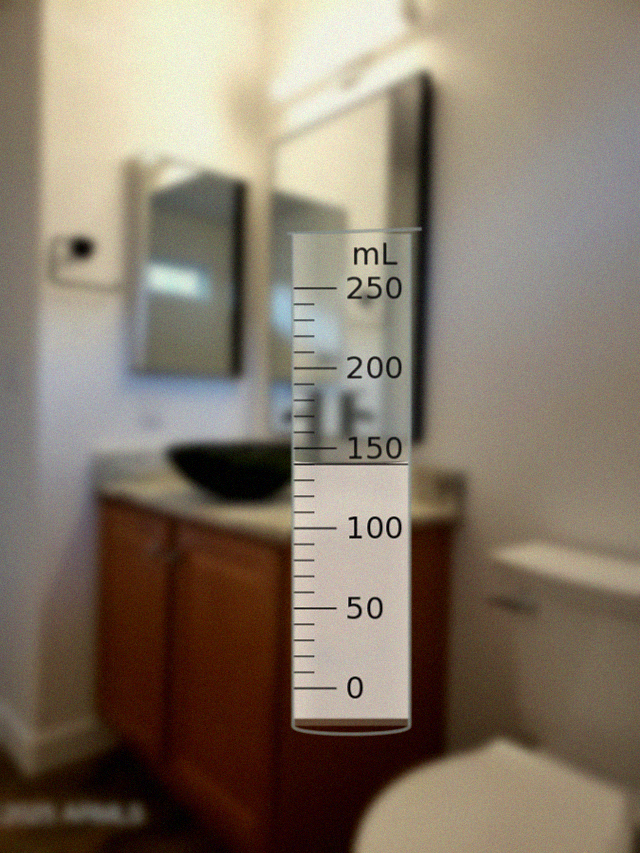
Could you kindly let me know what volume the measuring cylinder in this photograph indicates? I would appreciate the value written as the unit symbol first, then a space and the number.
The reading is mL 140
